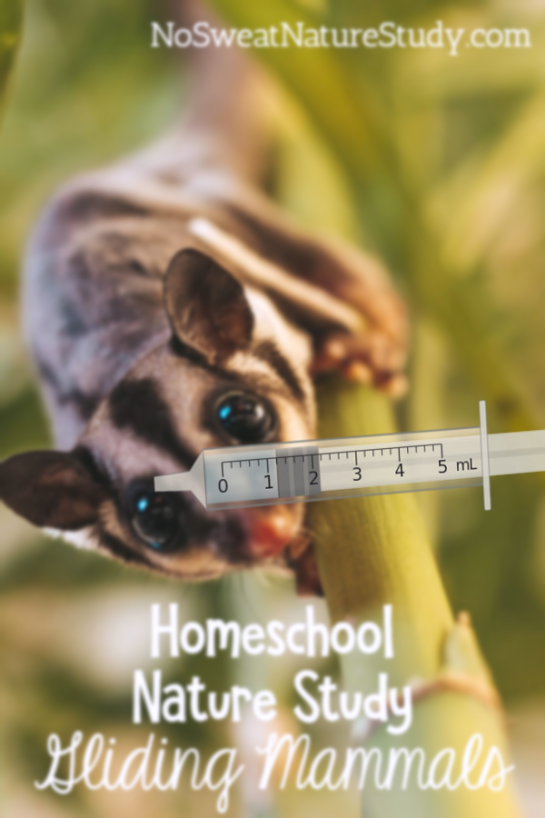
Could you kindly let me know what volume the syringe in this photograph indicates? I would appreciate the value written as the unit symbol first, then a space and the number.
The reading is mL 1.2
